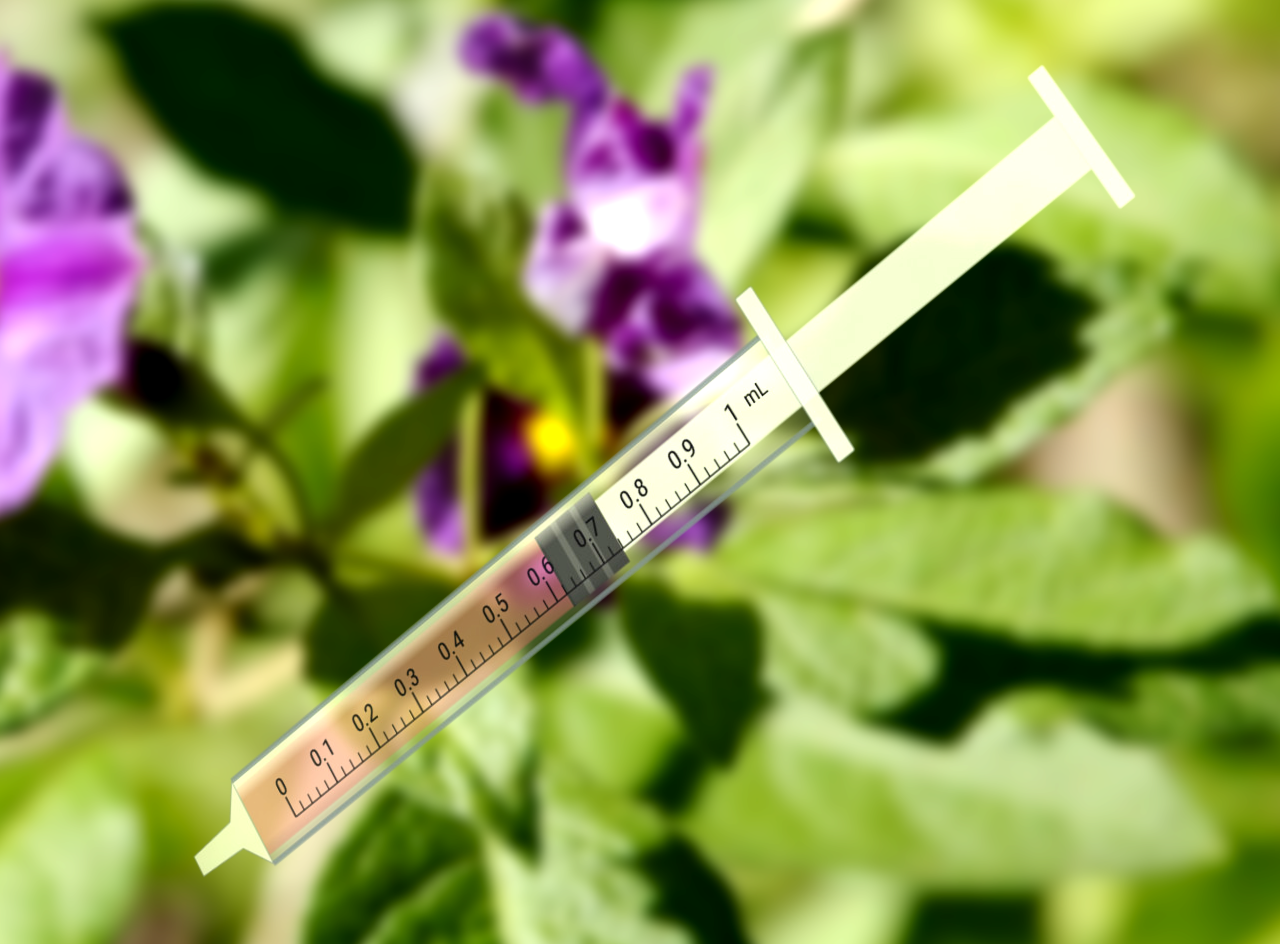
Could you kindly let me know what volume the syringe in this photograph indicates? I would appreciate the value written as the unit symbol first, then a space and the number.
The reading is mL 0.62
